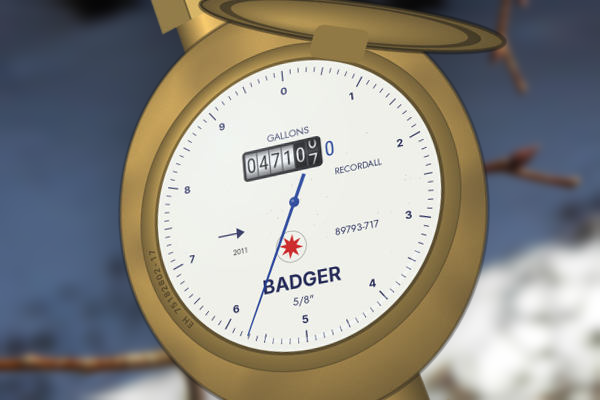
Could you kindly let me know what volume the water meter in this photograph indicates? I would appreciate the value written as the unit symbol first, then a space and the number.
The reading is gal 471065.7
